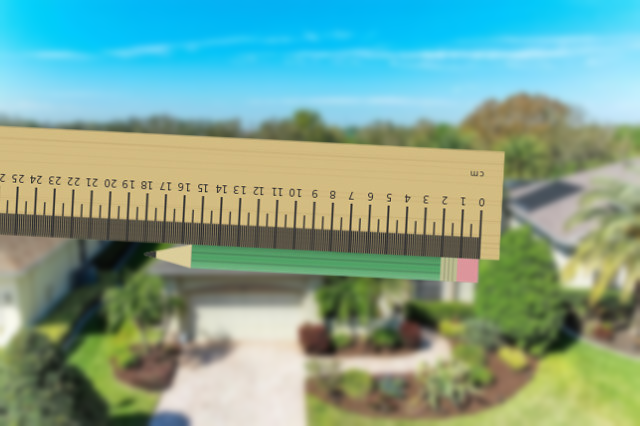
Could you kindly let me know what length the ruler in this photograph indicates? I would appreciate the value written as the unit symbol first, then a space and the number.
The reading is cm 18
